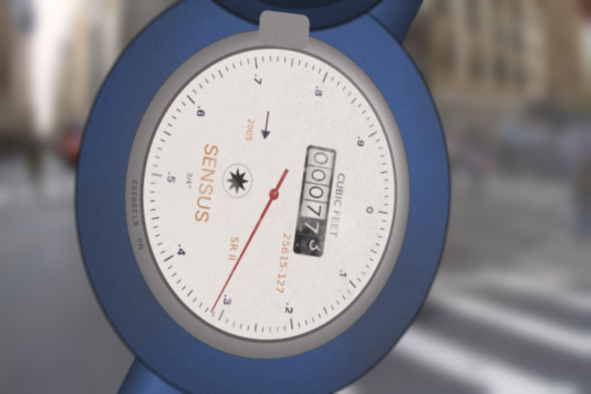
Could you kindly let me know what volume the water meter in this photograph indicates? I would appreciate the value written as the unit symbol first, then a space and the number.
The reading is ft³ 773.31
